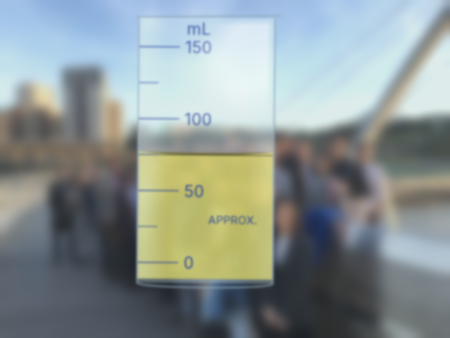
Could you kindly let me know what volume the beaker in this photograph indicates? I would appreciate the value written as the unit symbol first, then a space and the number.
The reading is mL 75
